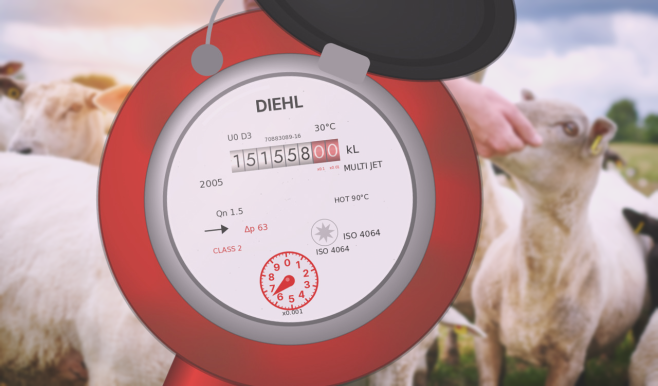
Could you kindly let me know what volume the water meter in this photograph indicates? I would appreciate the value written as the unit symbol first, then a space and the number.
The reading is kL 151558.006
